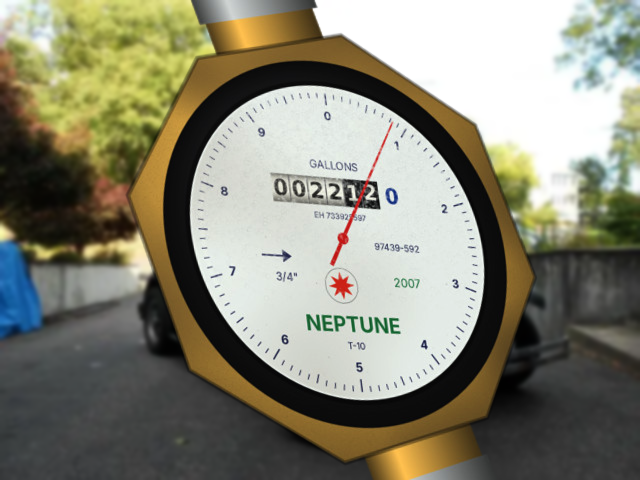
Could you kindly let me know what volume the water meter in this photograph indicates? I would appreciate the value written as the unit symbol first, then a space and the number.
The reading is gal 22120.8
